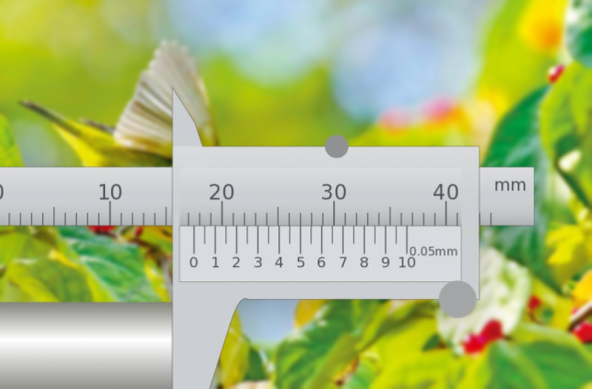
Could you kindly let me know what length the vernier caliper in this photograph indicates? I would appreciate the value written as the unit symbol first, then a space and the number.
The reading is mm 17.5
